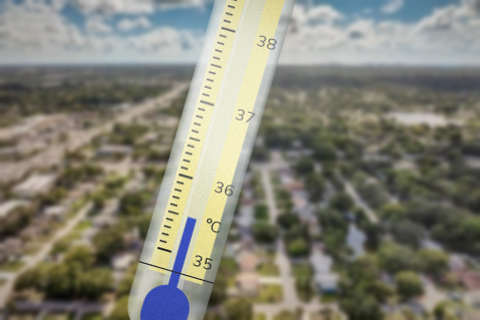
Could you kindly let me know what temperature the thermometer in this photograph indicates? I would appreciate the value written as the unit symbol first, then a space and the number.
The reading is °C 35.5
